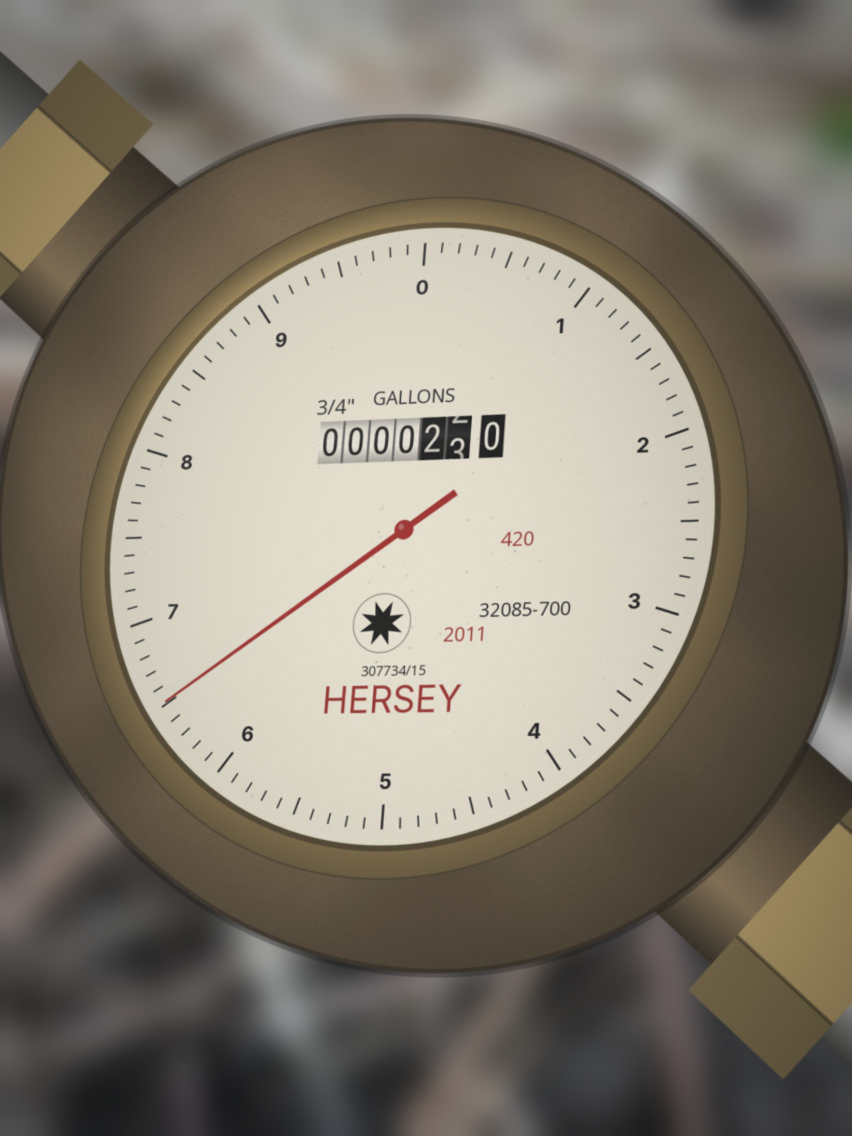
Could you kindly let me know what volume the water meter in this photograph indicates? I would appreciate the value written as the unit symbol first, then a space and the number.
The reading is gal 226.5
